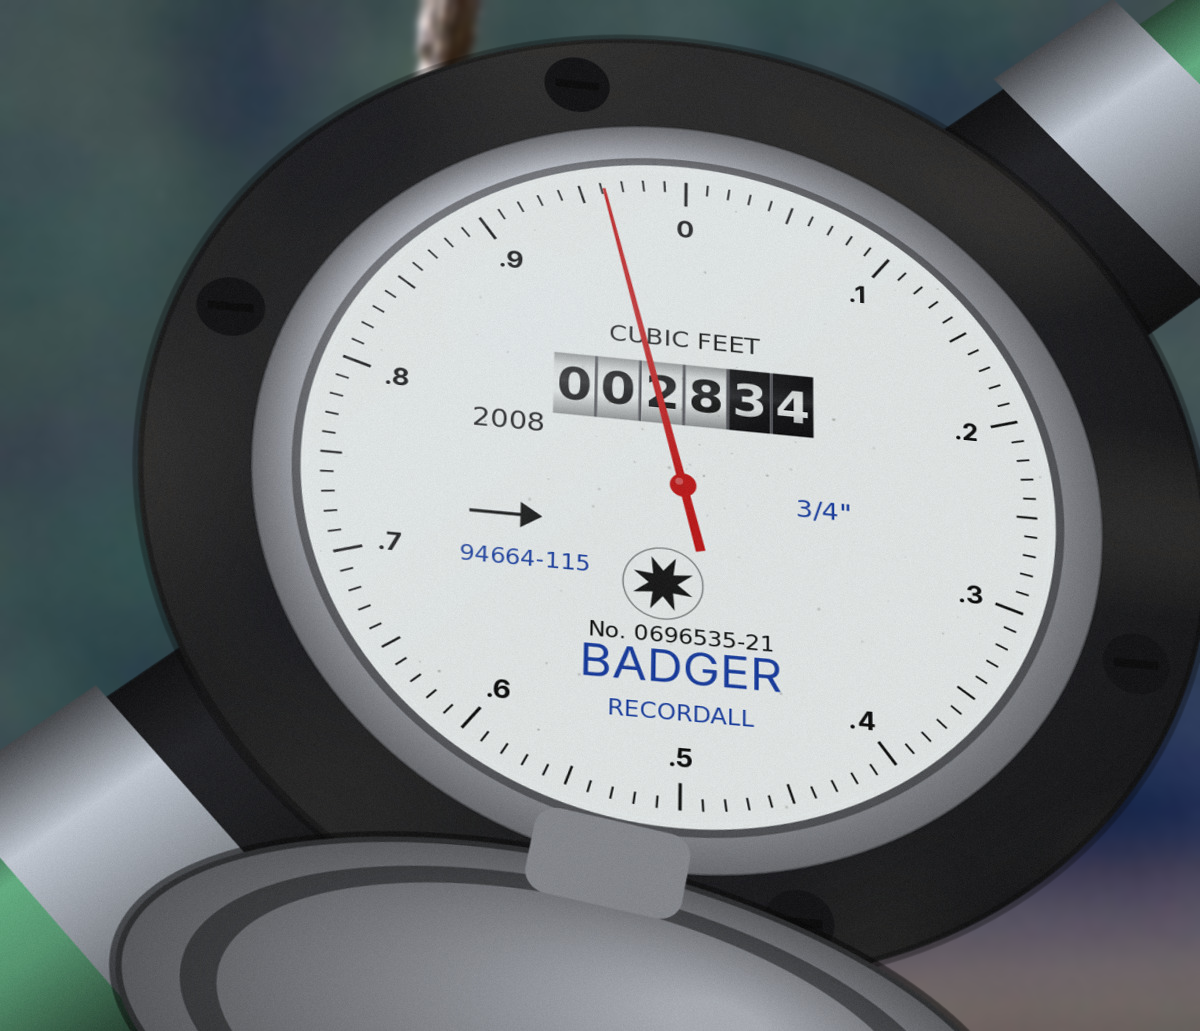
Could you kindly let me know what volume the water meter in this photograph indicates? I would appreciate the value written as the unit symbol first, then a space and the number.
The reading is ft³ 2833.96
